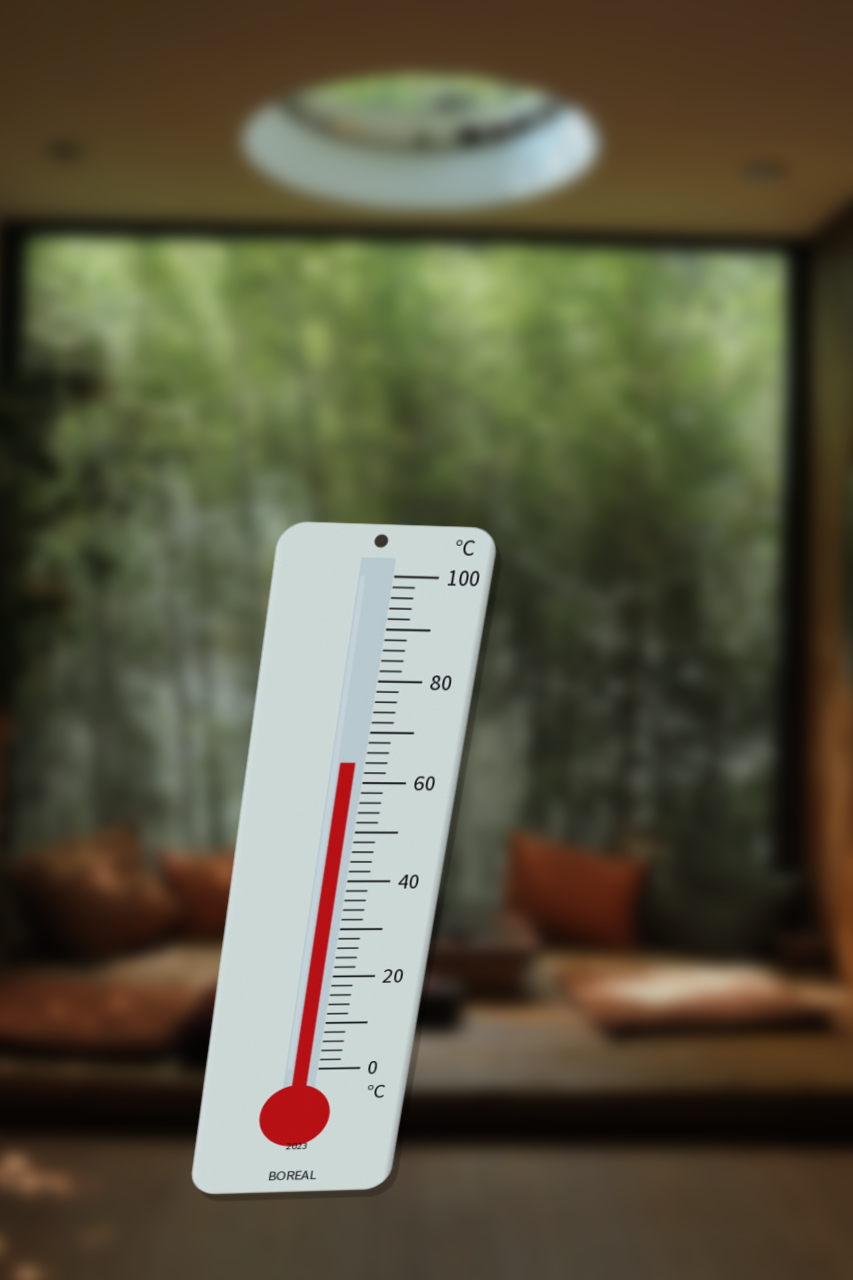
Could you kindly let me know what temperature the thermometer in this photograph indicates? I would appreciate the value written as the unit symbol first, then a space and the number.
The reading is °C 64
